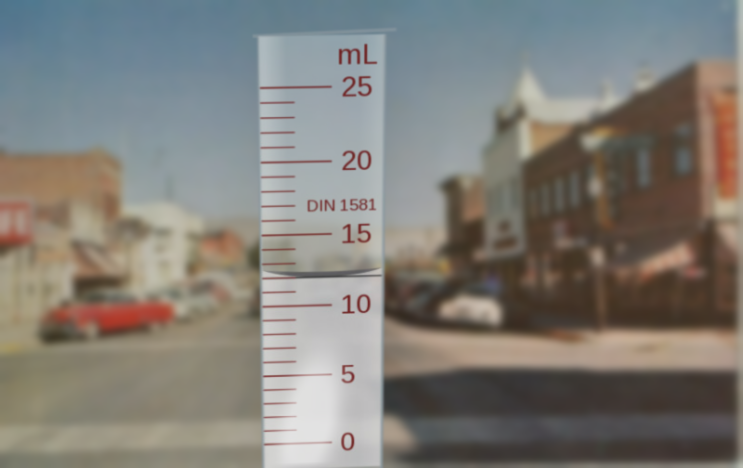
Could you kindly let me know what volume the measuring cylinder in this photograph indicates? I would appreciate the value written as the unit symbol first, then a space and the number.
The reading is mL 12
